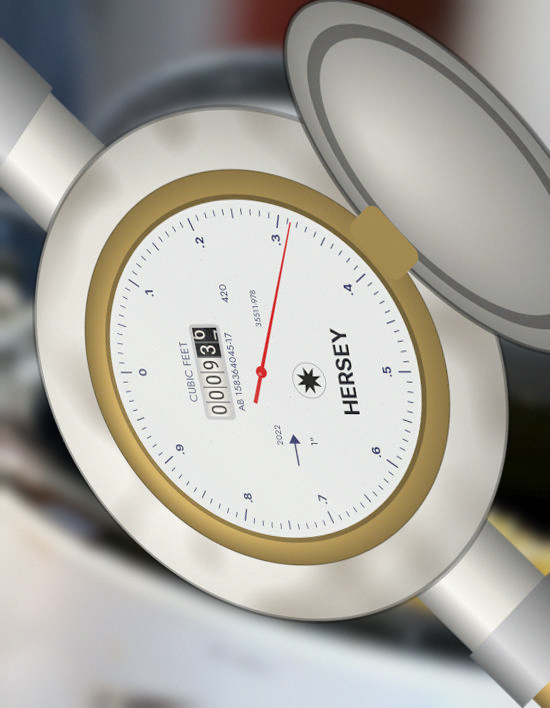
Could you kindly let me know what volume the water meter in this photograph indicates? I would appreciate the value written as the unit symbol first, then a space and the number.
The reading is ft³ 936.31
